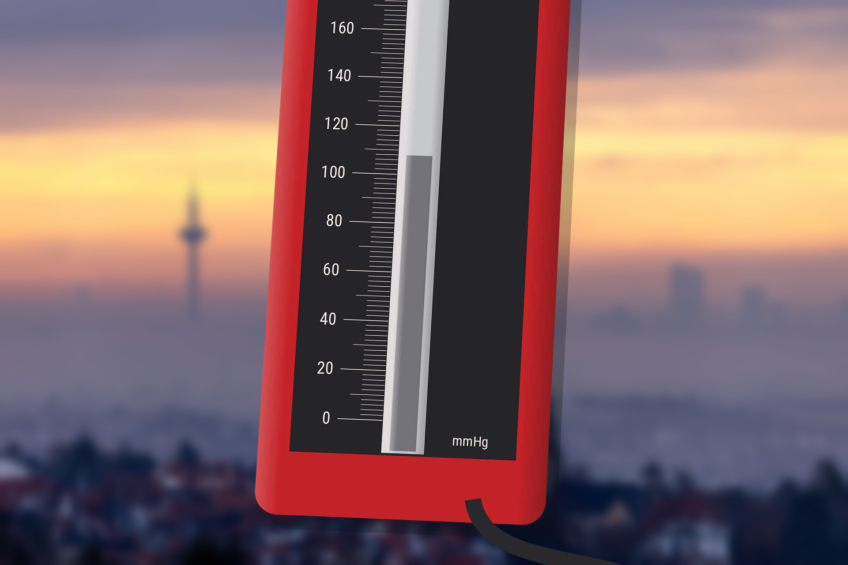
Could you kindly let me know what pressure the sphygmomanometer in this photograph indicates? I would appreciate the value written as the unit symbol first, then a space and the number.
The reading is mmHg 108
